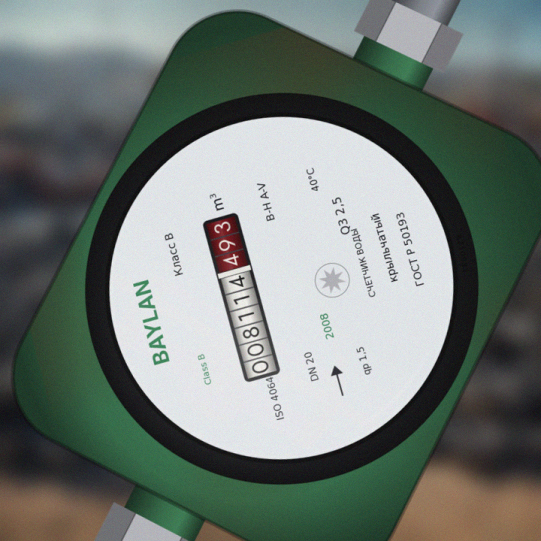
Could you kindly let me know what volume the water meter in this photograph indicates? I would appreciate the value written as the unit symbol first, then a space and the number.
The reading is m³ 8114.493
